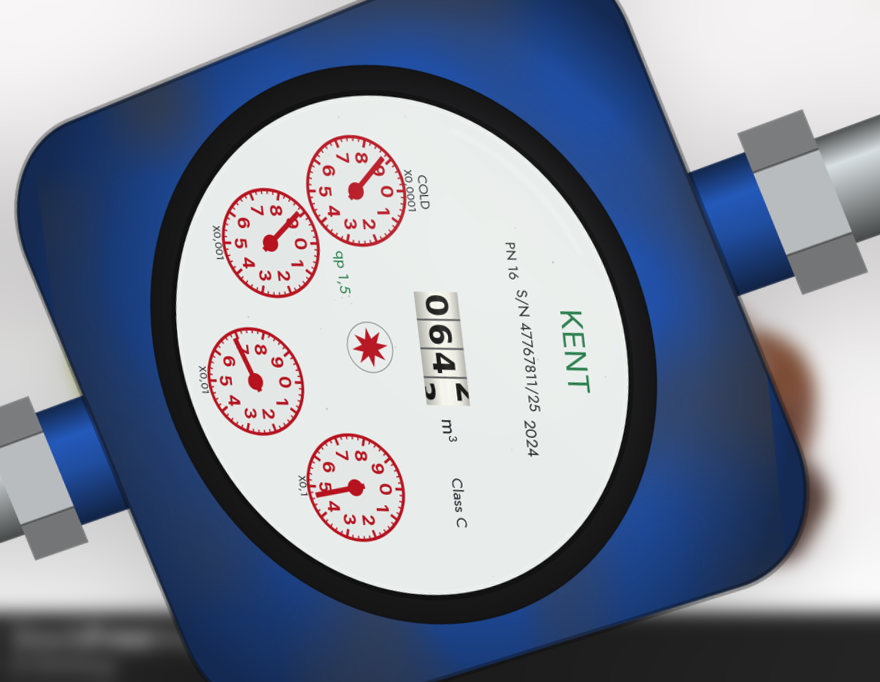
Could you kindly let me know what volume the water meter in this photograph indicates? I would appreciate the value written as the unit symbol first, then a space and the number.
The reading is m³ 642.4688
